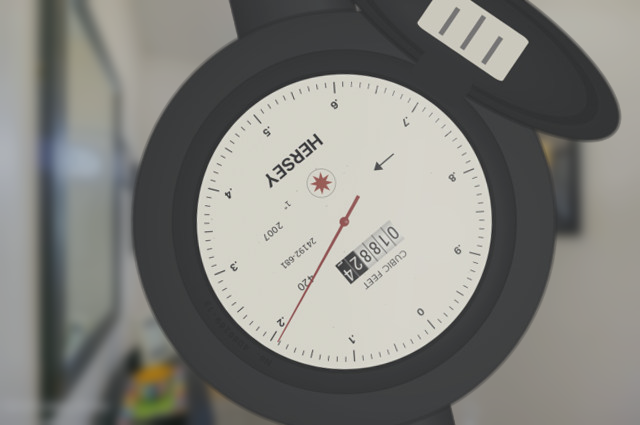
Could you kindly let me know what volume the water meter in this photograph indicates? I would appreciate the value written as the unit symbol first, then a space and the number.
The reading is ft³ 18824.19
